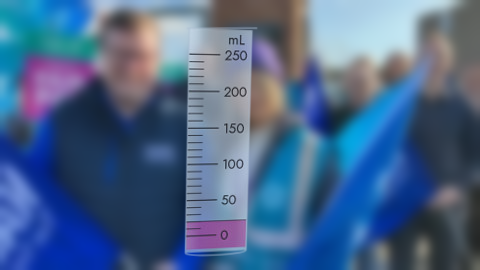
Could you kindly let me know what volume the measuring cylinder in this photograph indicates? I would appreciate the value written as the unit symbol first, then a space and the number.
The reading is mL 20
